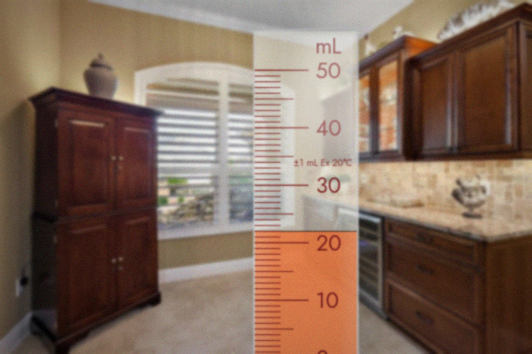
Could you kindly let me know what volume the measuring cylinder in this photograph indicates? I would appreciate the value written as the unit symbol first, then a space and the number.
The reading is mL 22
